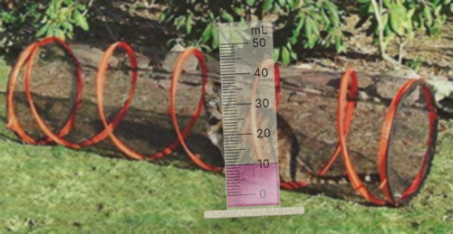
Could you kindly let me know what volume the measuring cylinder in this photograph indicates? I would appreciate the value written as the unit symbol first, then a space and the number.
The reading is mL 10
